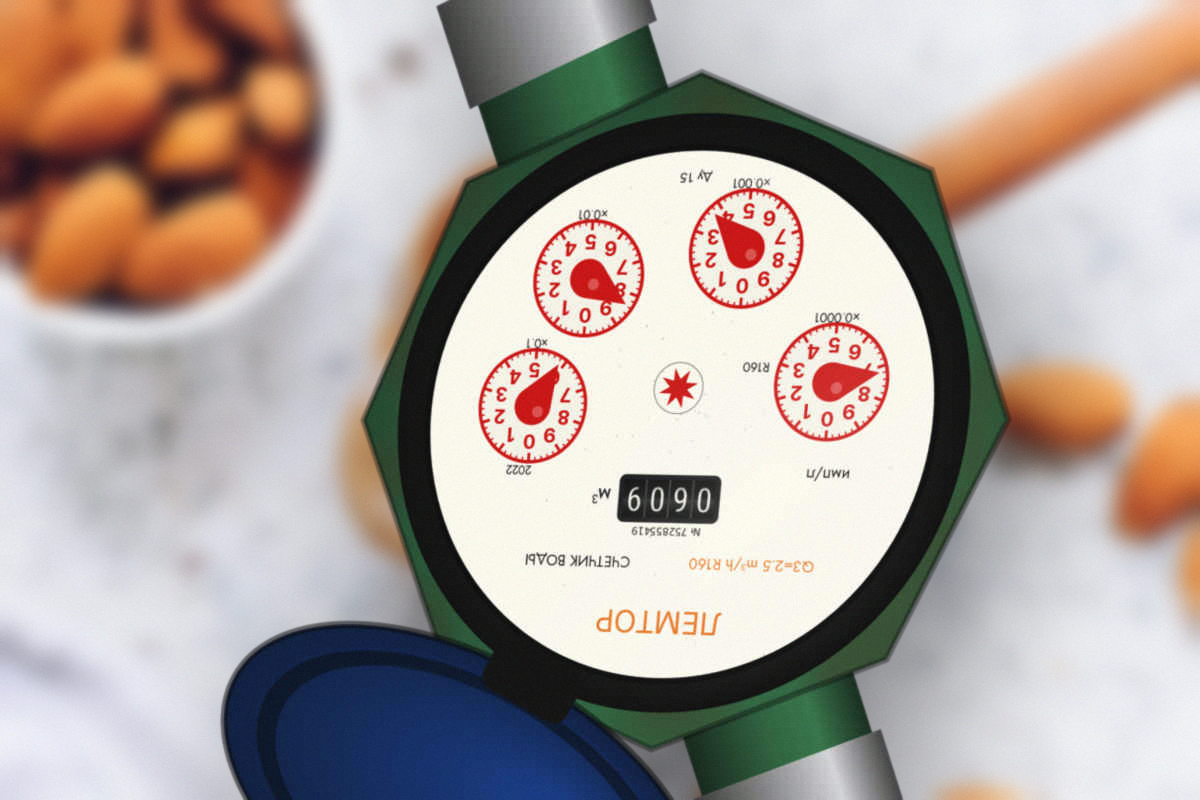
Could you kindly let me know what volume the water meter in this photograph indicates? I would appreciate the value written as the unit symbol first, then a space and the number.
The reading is m³ 609.5837
